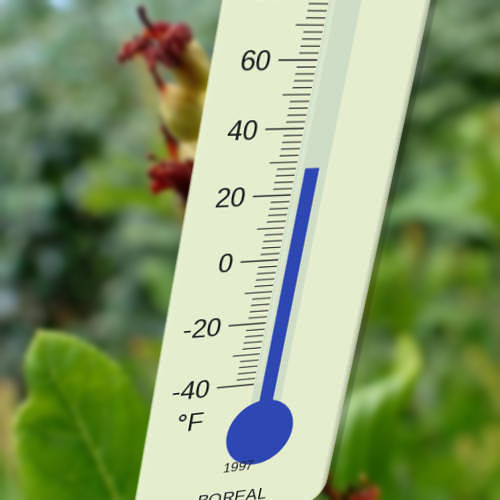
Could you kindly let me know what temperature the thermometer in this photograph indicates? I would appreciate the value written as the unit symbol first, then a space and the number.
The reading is °F 28
